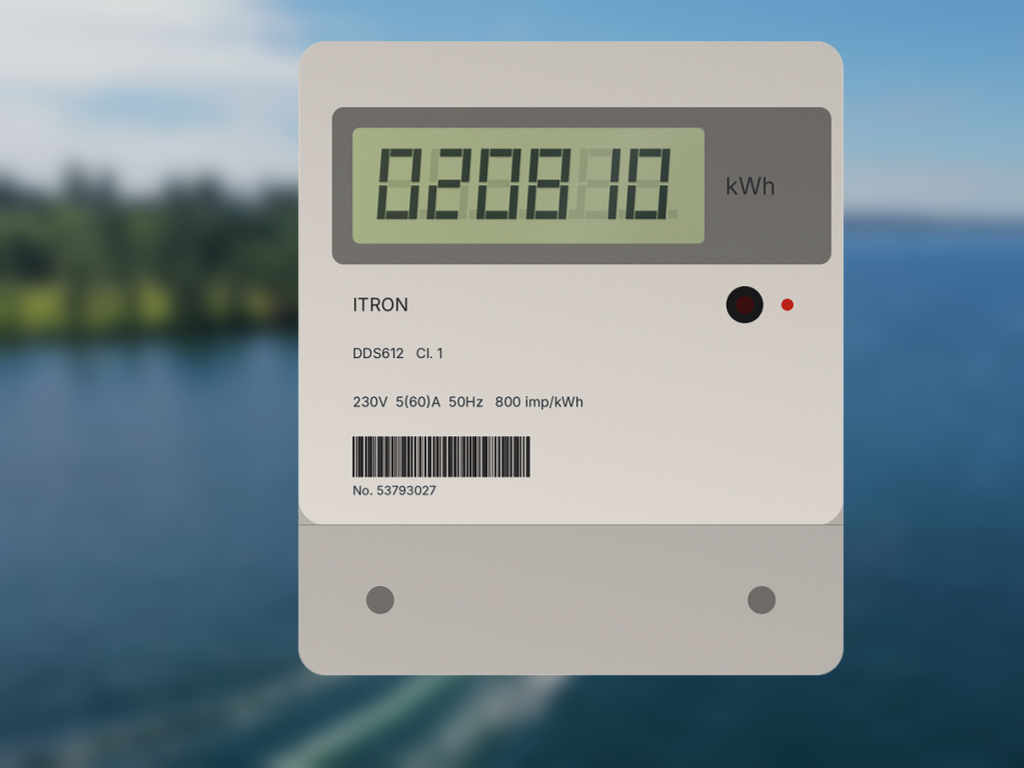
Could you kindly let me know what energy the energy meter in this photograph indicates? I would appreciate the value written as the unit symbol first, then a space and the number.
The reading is kWh 20810
